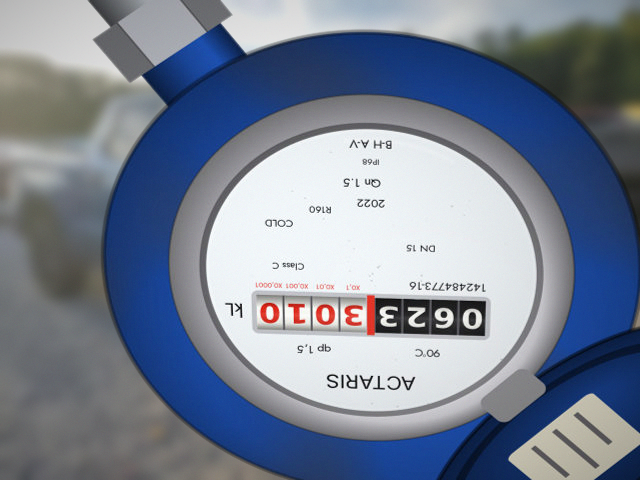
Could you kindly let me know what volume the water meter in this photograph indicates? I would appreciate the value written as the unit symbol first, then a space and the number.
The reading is kL 623.3010
